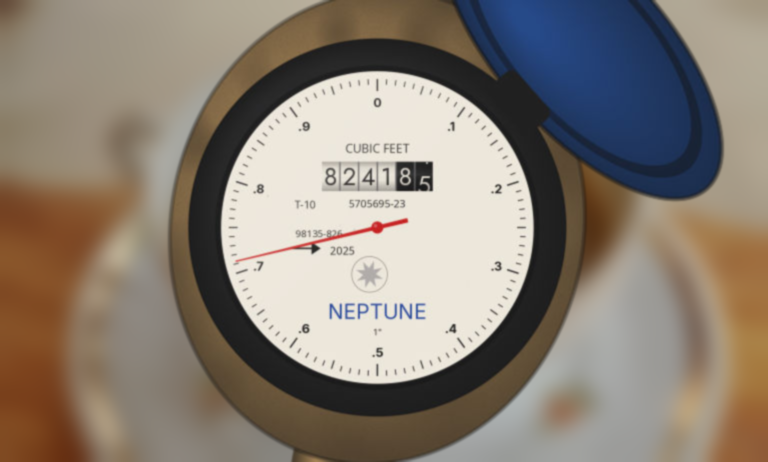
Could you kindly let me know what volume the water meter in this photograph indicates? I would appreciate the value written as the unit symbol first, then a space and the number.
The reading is ft³ 824184.71
